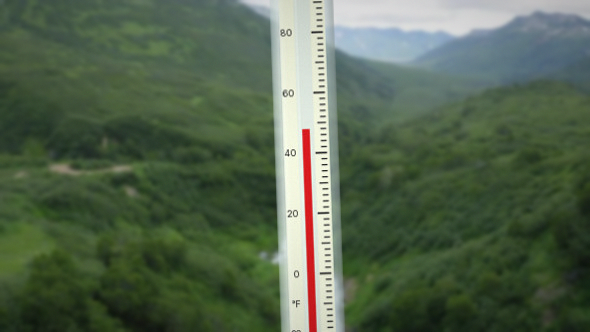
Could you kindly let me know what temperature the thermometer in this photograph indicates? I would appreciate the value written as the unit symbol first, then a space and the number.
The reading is °F 48
